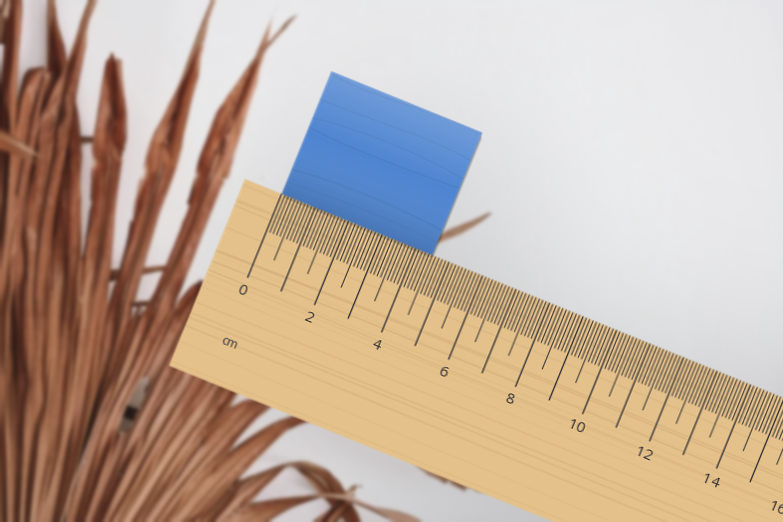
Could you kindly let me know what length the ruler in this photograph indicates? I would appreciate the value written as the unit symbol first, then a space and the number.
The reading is cm 4.5
